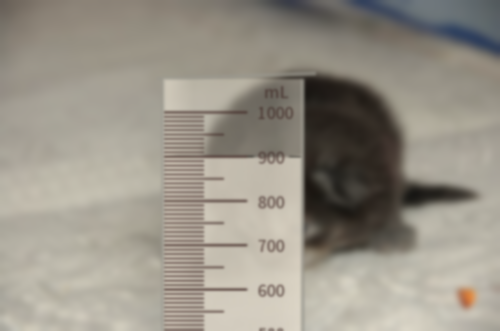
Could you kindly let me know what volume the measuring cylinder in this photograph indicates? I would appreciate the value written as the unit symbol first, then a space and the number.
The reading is mL 900
